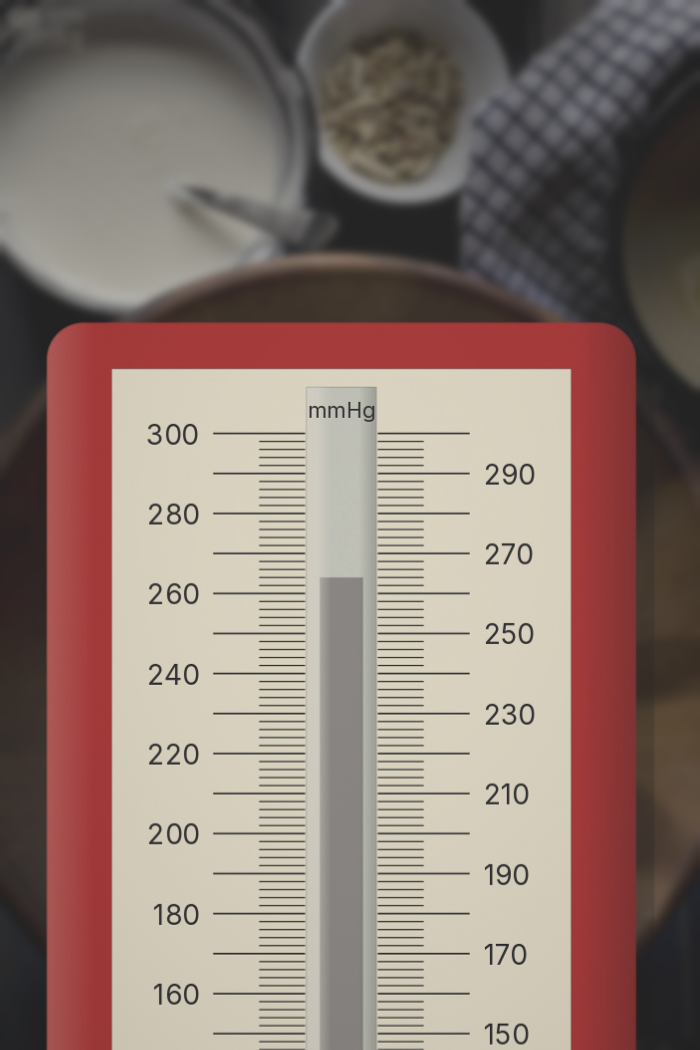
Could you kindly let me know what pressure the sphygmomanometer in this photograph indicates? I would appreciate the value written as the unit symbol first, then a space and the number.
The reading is mmHg 264
